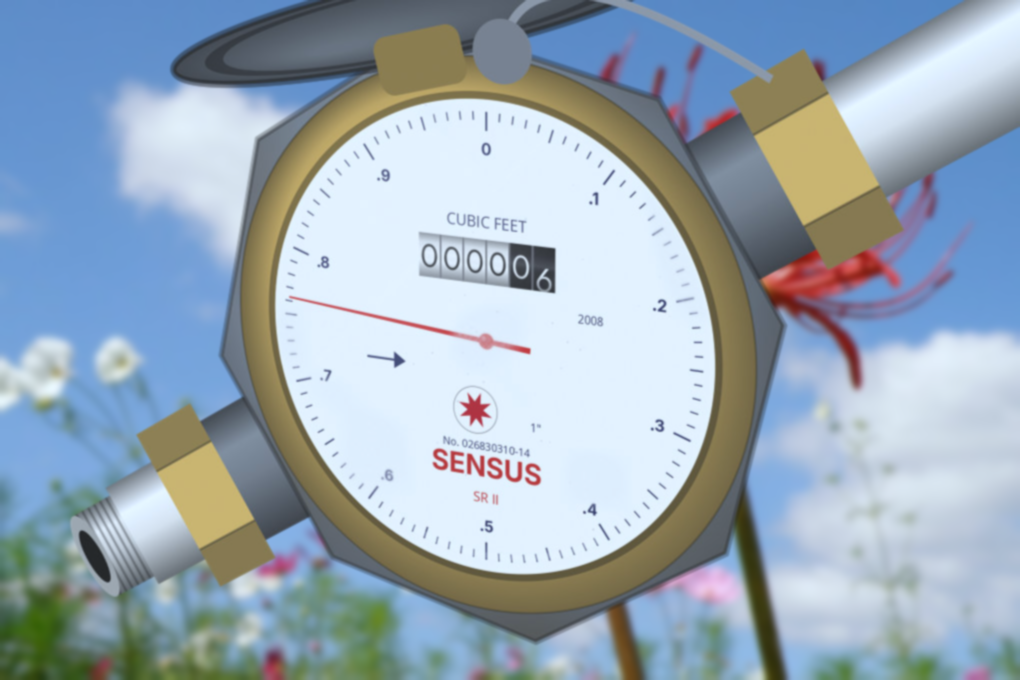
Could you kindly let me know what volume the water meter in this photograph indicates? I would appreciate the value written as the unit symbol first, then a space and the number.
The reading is ft³ 5.76
